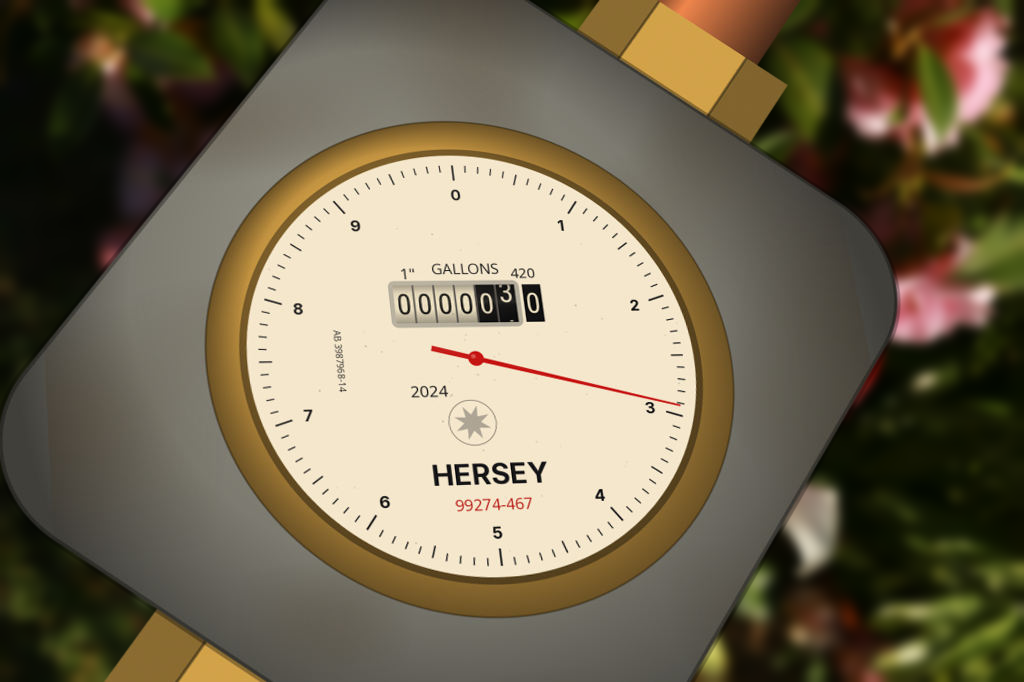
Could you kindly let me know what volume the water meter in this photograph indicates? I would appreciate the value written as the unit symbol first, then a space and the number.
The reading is gal 32.9
